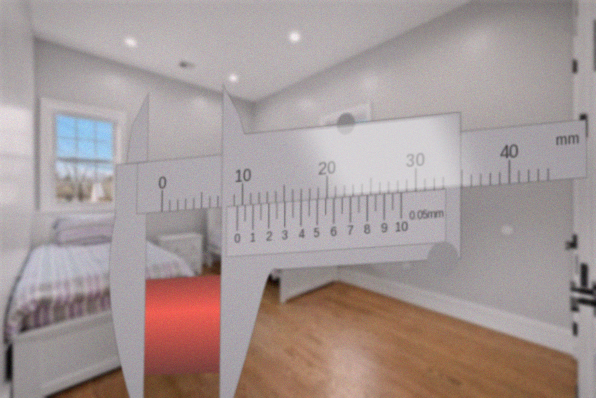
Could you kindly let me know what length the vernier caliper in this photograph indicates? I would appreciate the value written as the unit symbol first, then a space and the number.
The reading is mm 9.4
